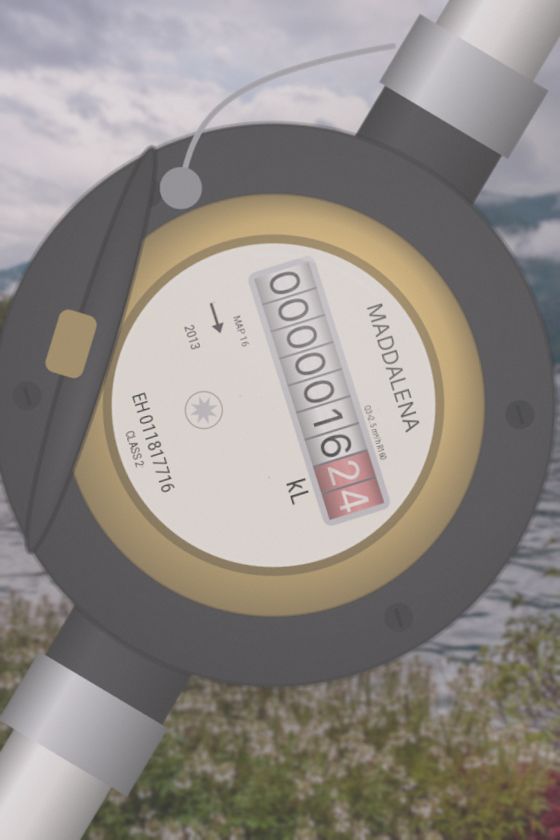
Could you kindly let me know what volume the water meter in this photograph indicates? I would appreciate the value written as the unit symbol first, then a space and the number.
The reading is kL 16.24
